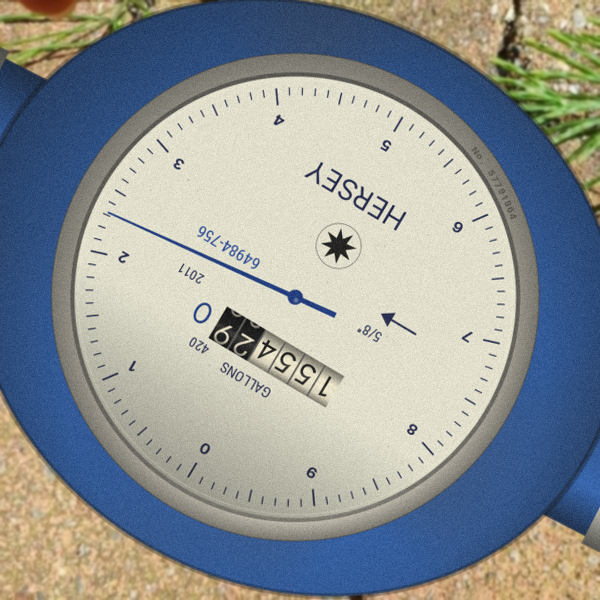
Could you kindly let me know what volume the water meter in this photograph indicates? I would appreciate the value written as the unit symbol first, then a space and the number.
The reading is gal 1554292.3
